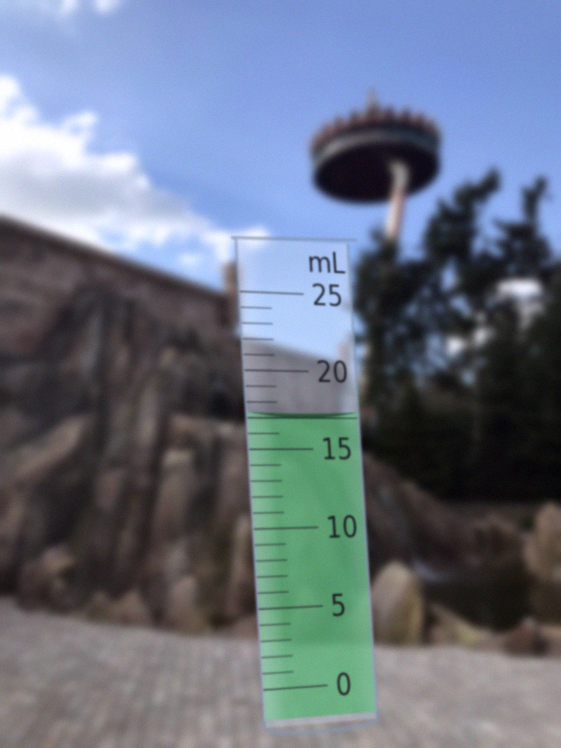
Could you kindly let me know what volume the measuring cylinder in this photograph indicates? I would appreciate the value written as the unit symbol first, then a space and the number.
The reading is mL 17
